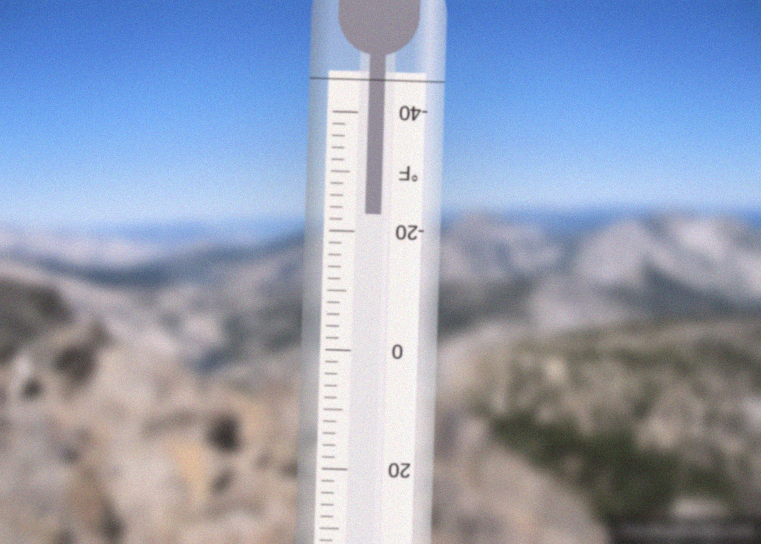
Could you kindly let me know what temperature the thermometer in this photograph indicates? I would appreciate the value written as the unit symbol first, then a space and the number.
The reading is °F -23
